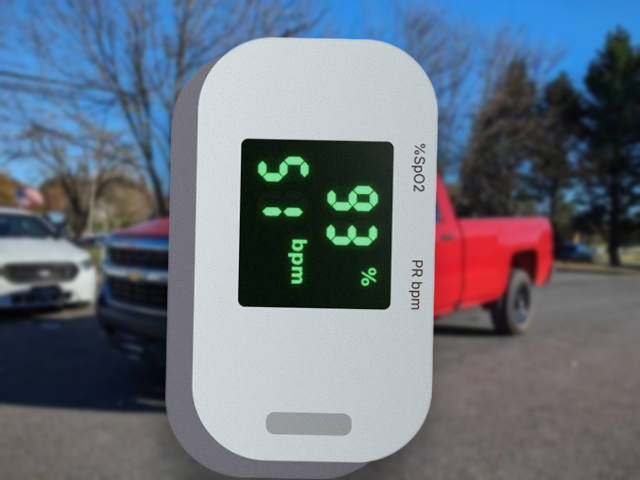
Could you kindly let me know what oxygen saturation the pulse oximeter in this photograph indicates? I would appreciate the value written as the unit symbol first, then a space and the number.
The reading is % 93
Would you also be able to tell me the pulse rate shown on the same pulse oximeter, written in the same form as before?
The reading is bpm 51
